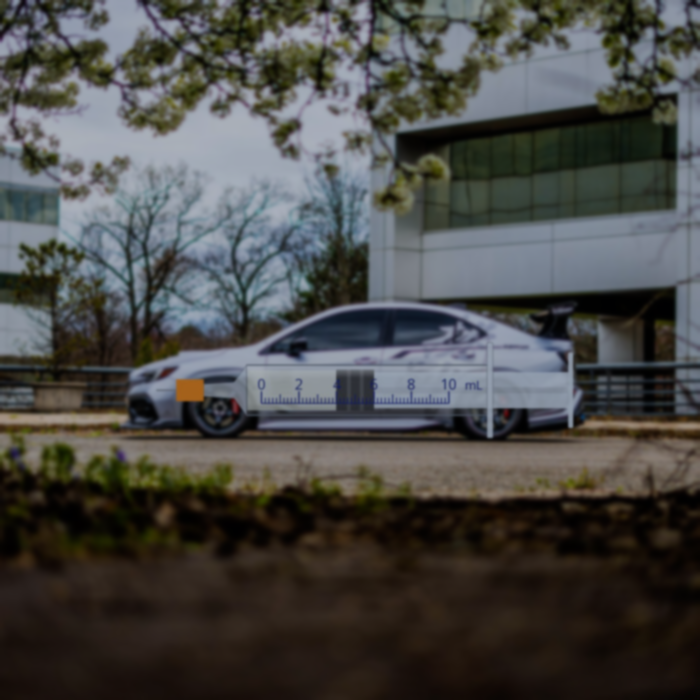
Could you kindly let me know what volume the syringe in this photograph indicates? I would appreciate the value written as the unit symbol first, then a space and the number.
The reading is mL 4
